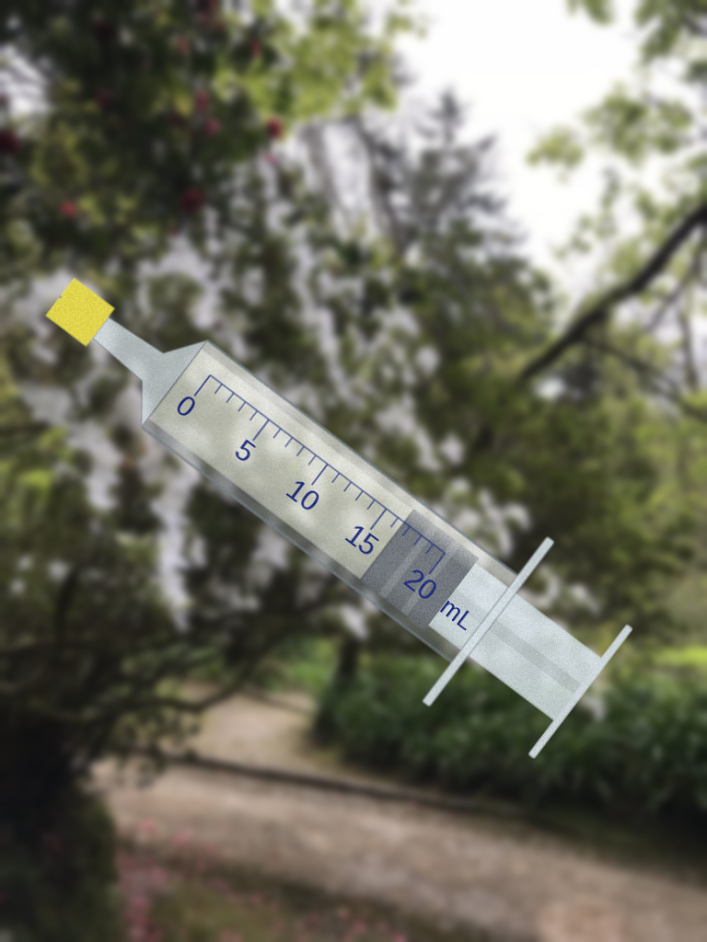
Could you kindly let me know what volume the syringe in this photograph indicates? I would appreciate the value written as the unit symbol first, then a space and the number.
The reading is mL 16.5
